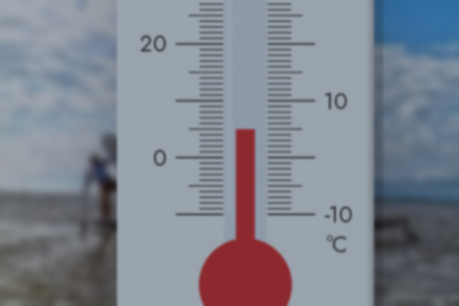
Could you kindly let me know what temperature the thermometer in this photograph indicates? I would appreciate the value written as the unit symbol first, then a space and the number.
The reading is °C 5
